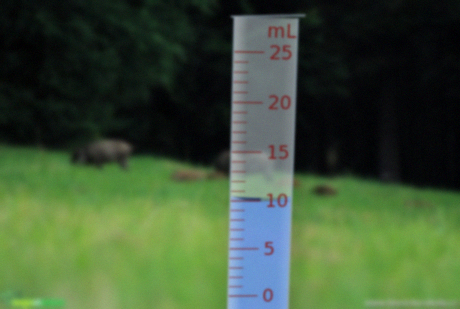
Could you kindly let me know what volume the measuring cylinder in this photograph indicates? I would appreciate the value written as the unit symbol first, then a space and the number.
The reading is mL 10
